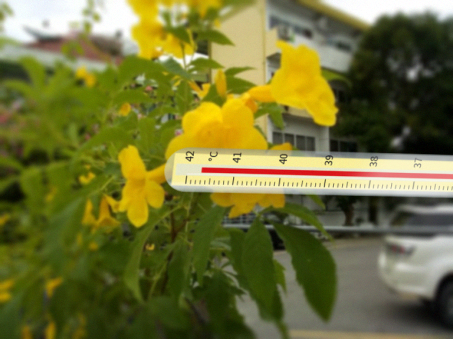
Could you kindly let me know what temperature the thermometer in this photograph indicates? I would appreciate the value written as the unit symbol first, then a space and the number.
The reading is °C 41.7
